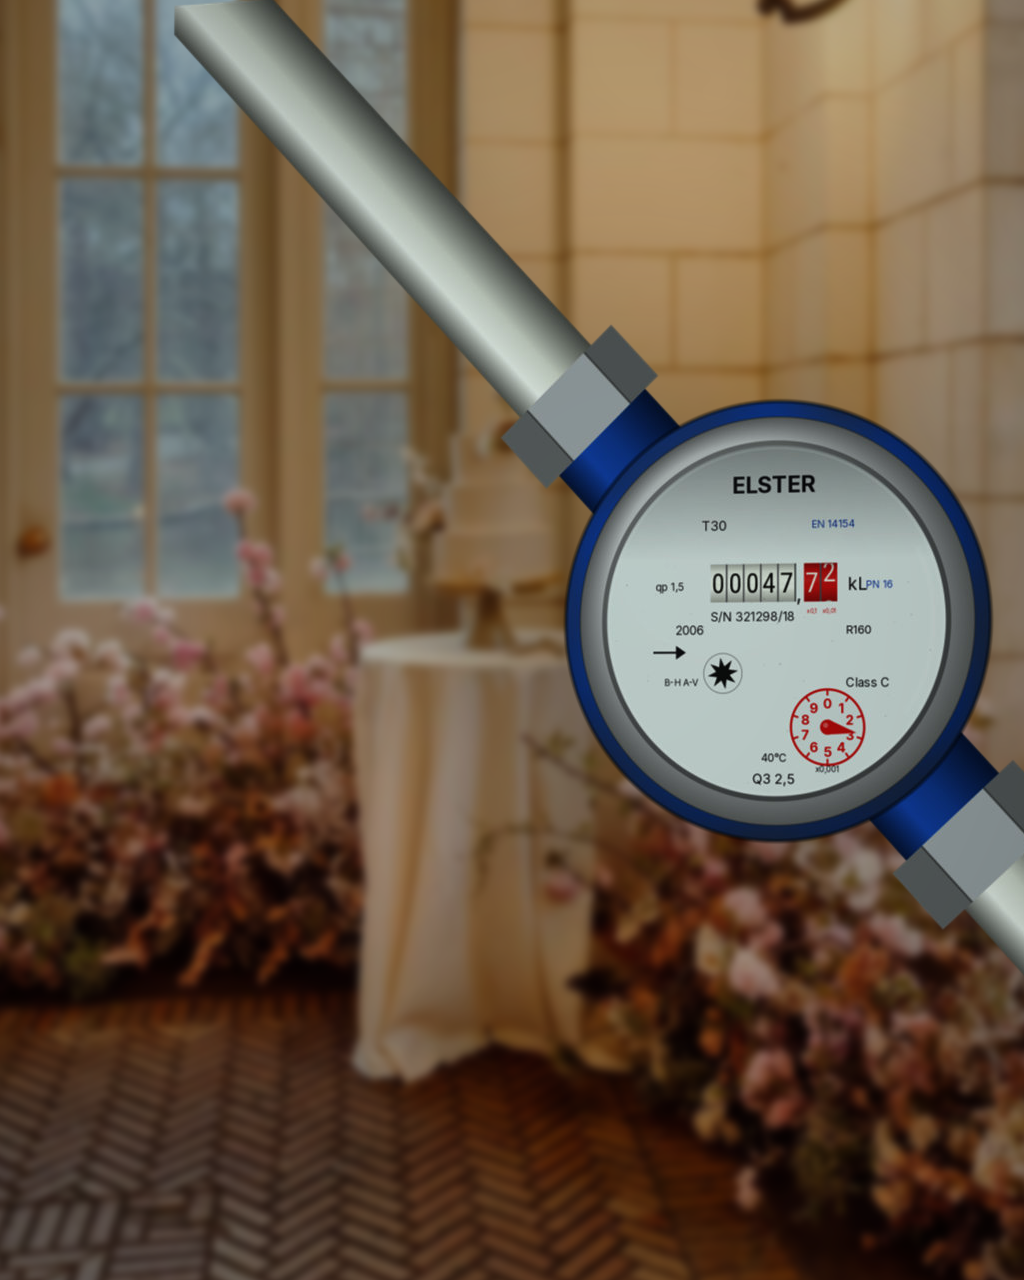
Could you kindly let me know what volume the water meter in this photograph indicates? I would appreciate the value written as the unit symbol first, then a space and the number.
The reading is kL 47.722
